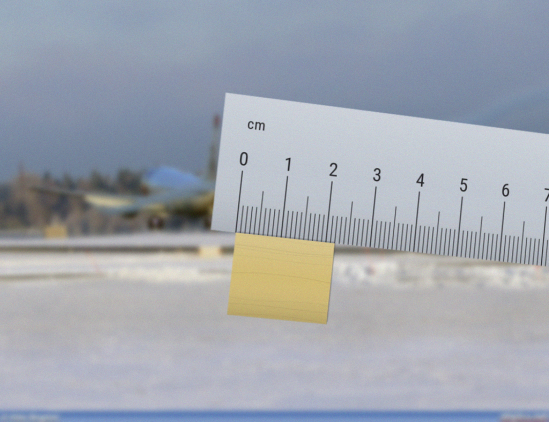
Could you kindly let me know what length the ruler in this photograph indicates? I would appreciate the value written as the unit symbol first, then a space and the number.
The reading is cm 2.2
